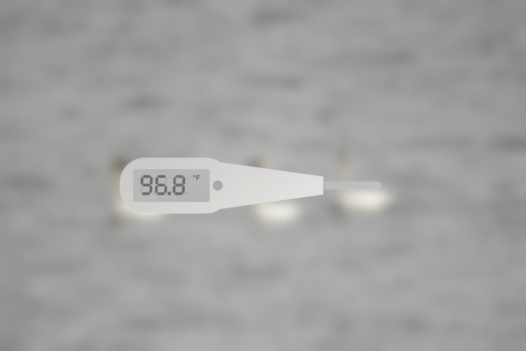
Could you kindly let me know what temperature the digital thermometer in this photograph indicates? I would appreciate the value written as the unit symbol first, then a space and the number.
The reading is °F 96.8
